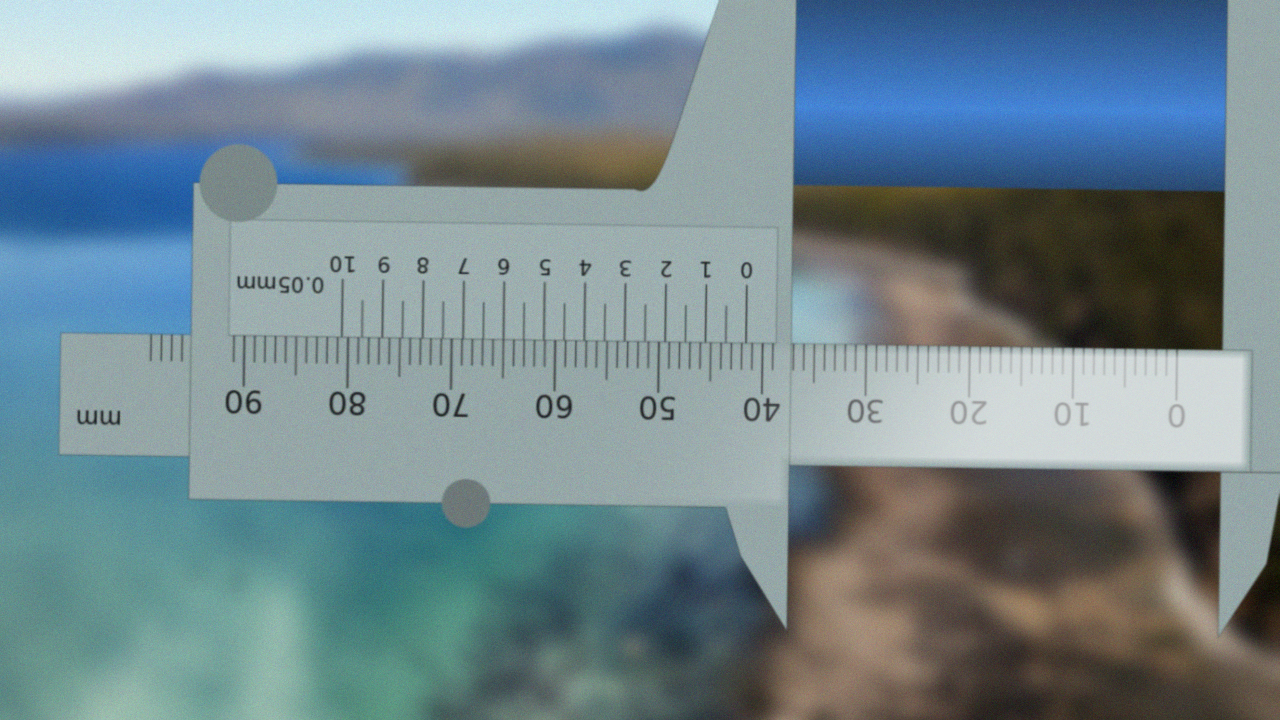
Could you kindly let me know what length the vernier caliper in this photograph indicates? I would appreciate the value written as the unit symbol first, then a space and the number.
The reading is mm 41.6
